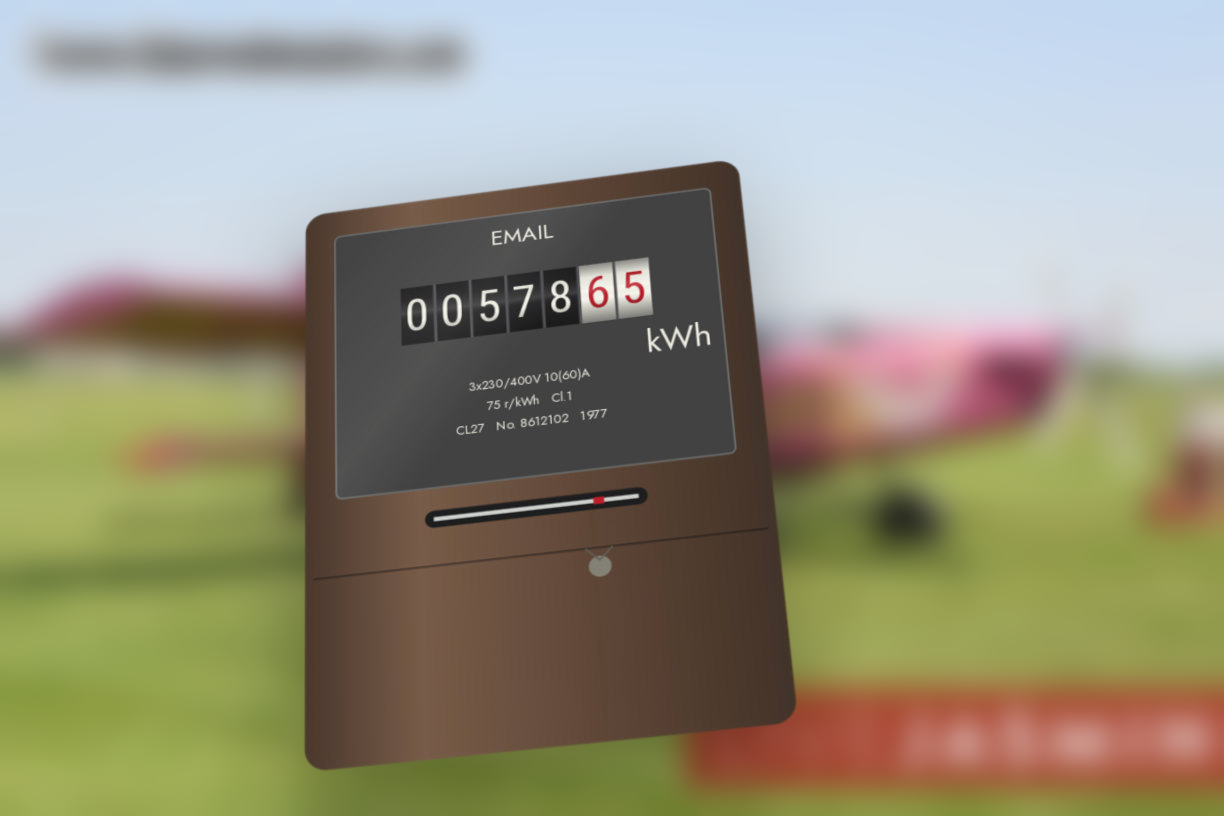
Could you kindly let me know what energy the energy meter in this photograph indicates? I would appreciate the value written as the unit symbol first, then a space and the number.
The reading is kWh 578.65
